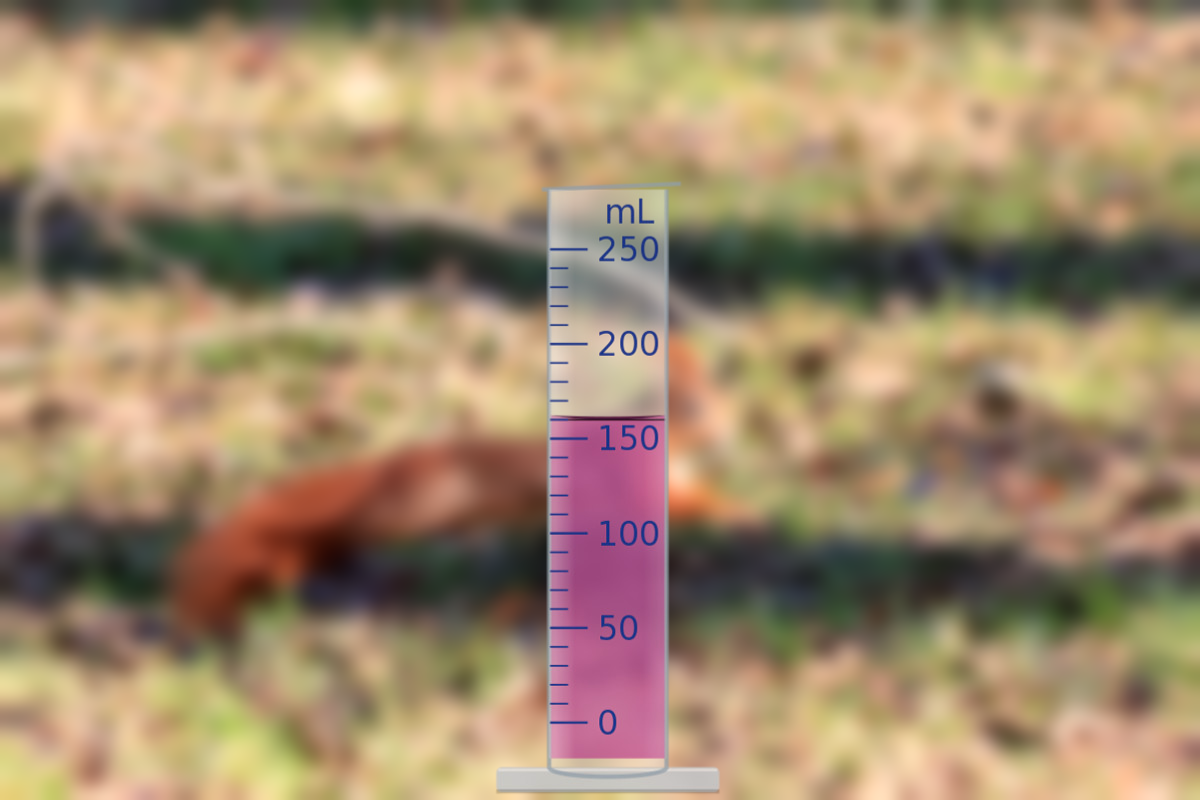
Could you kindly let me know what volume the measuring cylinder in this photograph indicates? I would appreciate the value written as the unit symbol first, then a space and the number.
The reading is mL 160
